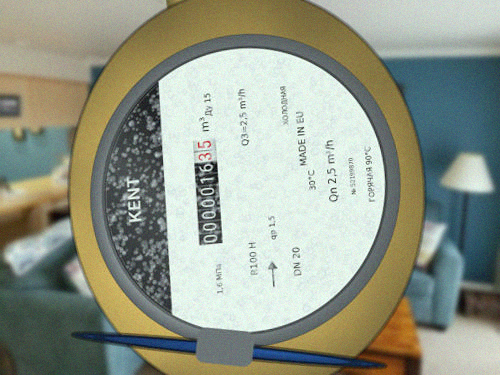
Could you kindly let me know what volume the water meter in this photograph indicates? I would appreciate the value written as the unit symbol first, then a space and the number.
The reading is m³ 16.35
